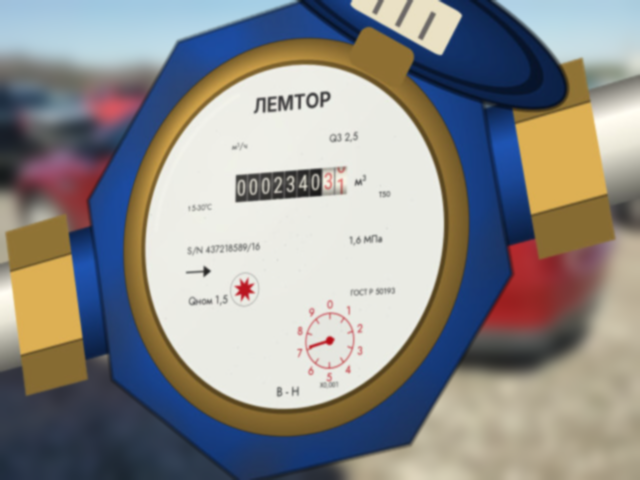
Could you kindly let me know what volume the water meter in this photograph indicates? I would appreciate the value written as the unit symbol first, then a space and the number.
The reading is m³ 2340.307
